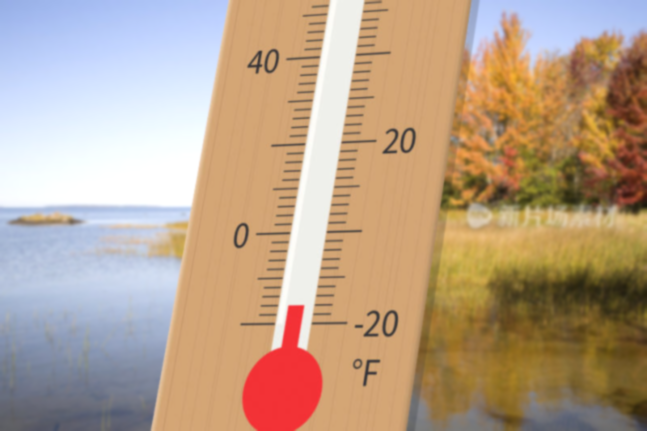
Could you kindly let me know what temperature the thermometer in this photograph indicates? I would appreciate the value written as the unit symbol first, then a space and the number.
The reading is °F -16
